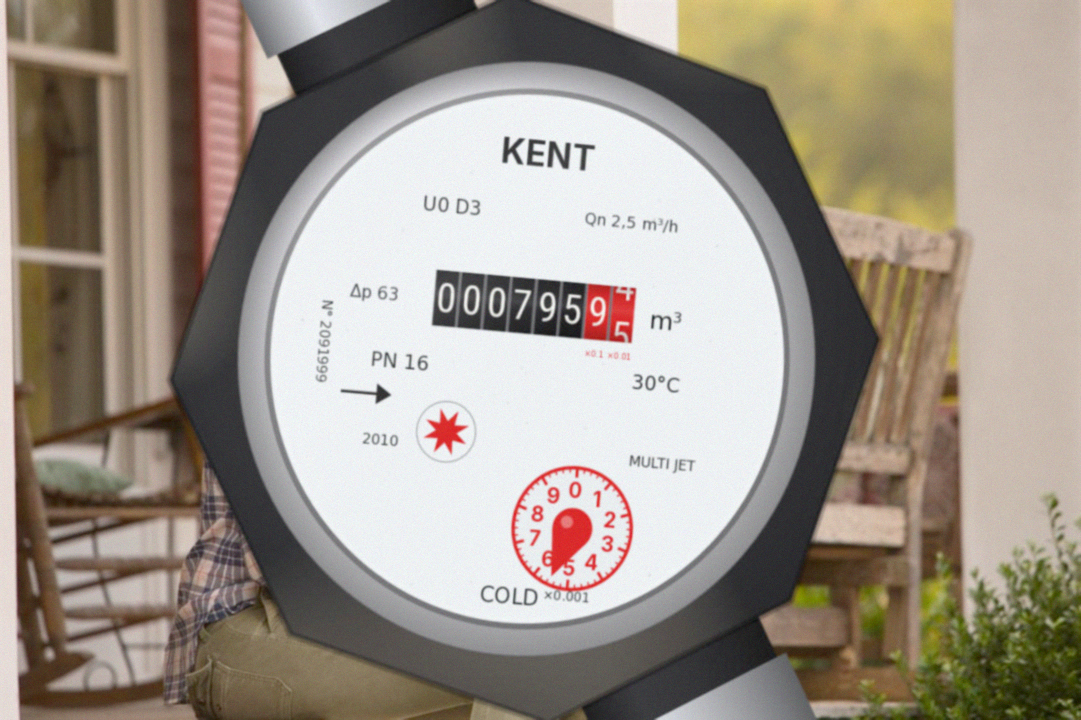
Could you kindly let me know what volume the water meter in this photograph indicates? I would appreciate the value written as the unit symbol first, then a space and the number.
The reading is m³ 795.945
